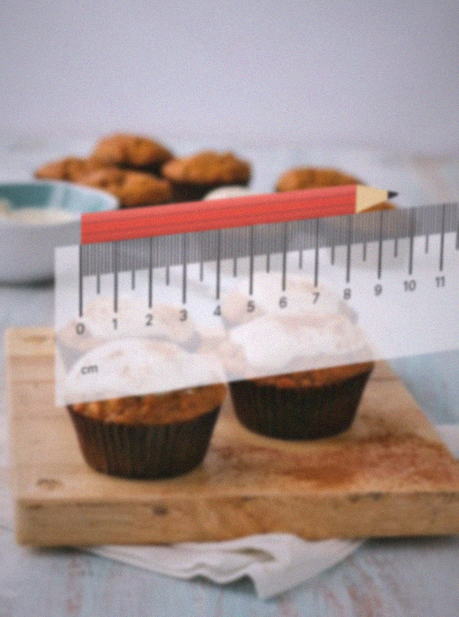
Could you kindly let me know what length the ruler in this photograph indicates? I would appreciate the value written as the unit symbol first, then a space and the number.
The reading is cm 9.5
